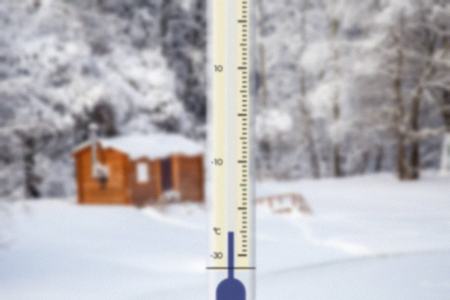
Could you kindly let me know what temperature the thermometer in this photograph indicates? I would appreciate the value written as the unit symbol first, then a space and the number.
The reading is °C -25
